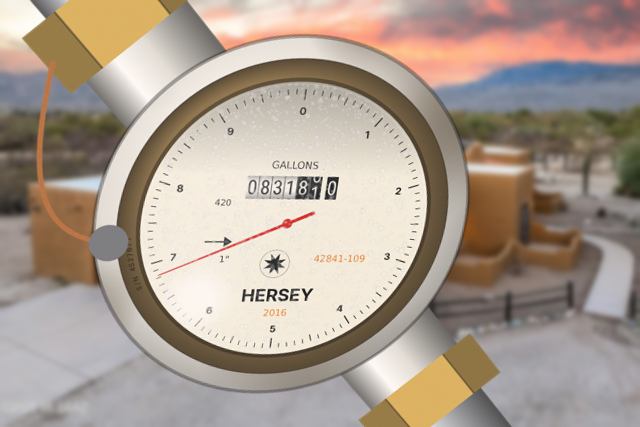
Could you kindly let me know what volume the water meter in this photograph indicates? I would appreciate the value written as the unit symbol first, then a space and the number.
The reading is gal 831806.8
